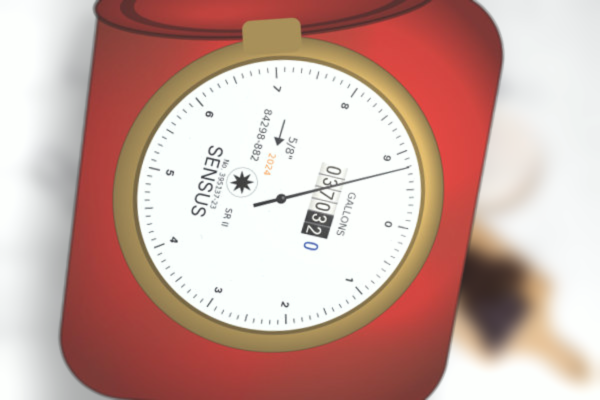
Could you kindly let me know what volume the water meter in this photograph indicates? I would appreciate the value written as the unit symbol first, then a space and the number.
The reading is gal 370319.2
